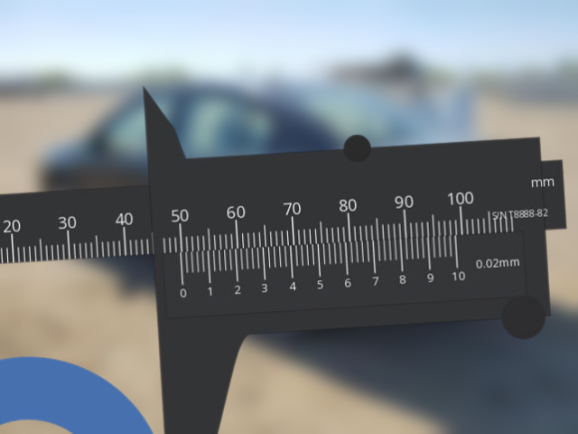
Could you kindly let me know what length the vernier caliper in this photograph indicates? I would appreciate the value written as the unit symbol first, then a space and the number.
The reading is mm 49.8
